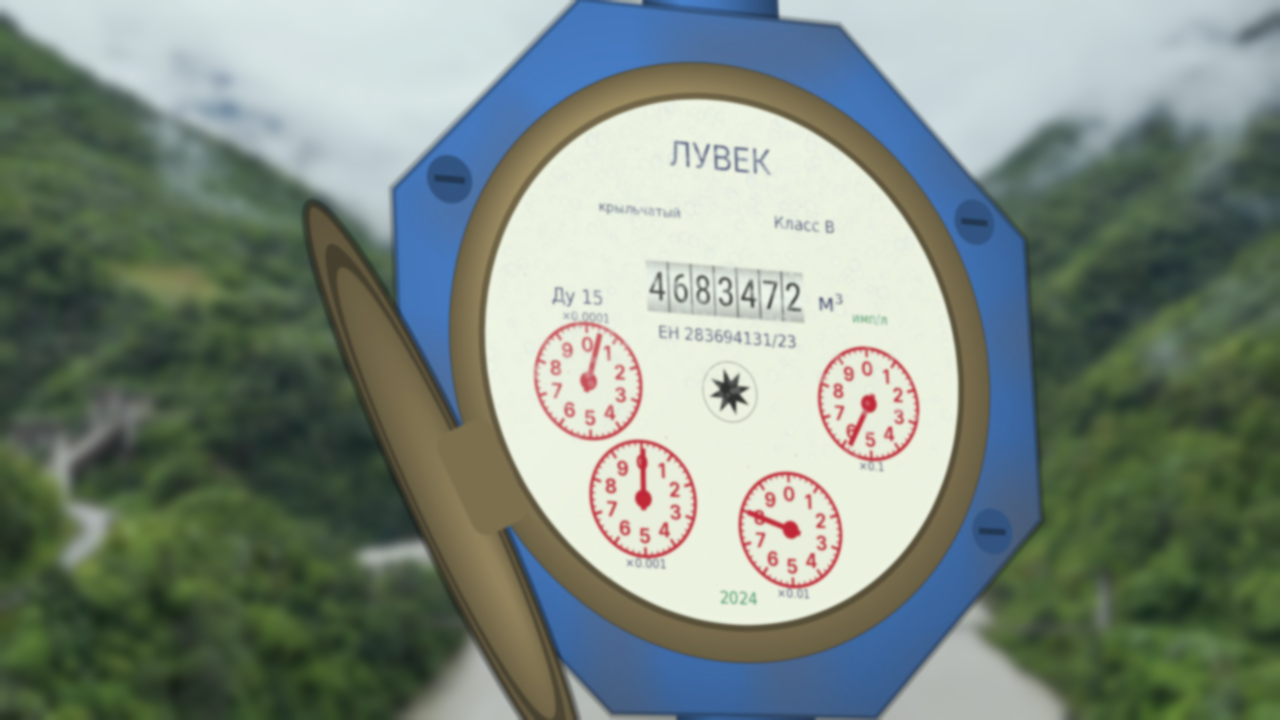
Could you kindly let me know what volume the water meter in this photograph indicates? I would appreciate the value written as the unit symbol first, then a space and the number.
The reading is m³ 4683472.5800
